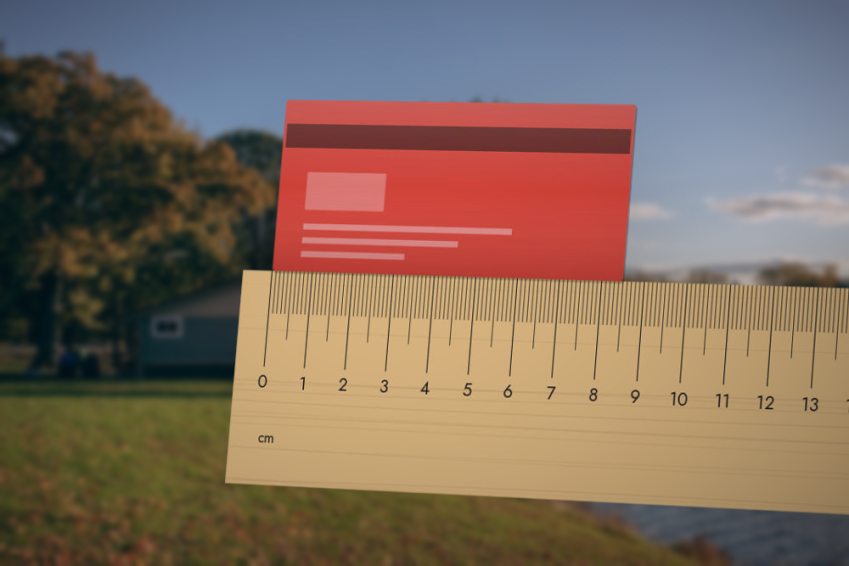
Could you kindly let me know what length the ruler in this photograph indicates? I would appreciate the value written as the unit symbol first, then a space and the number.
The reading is cm 8.5
